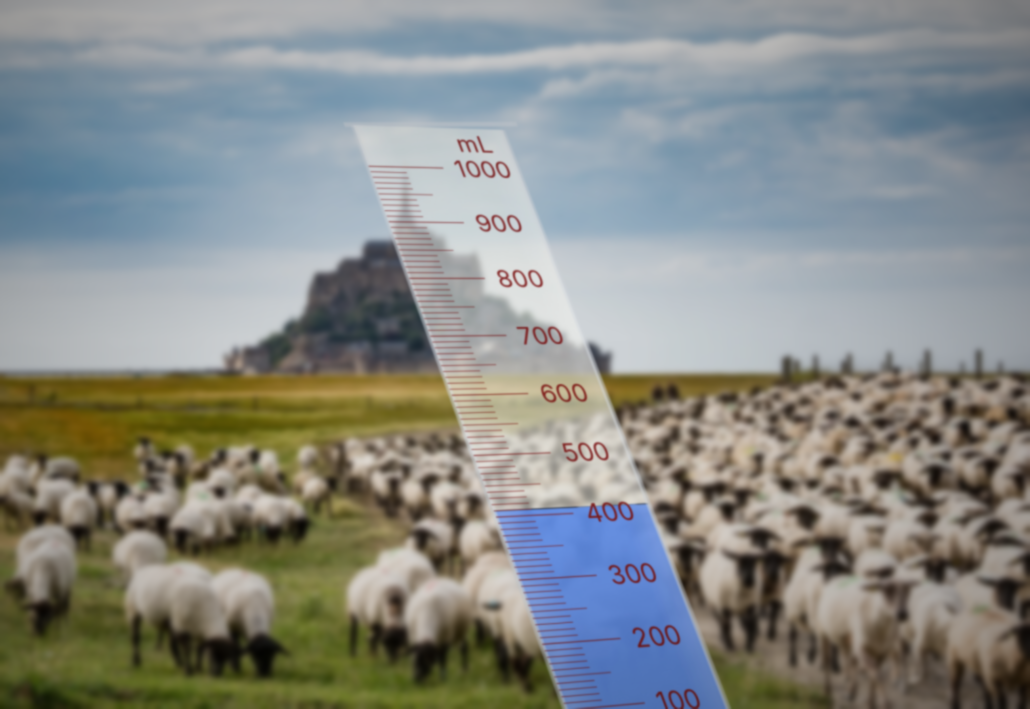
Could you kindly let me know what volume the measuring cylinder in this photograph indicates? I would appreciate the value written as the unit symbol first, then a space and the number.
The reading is mL 410
